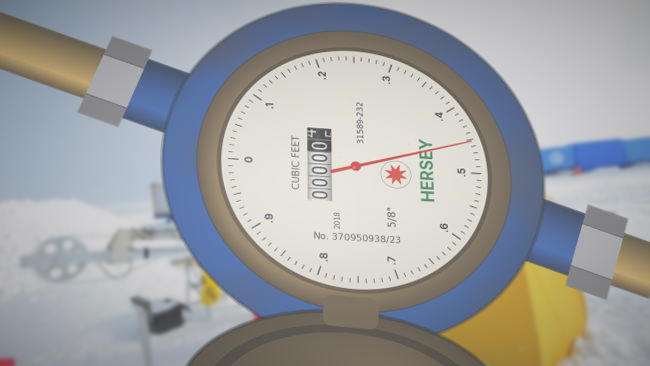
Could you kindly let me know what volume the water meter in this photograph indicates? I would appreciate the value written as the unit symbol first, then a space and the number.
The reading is ft³ 4.45
